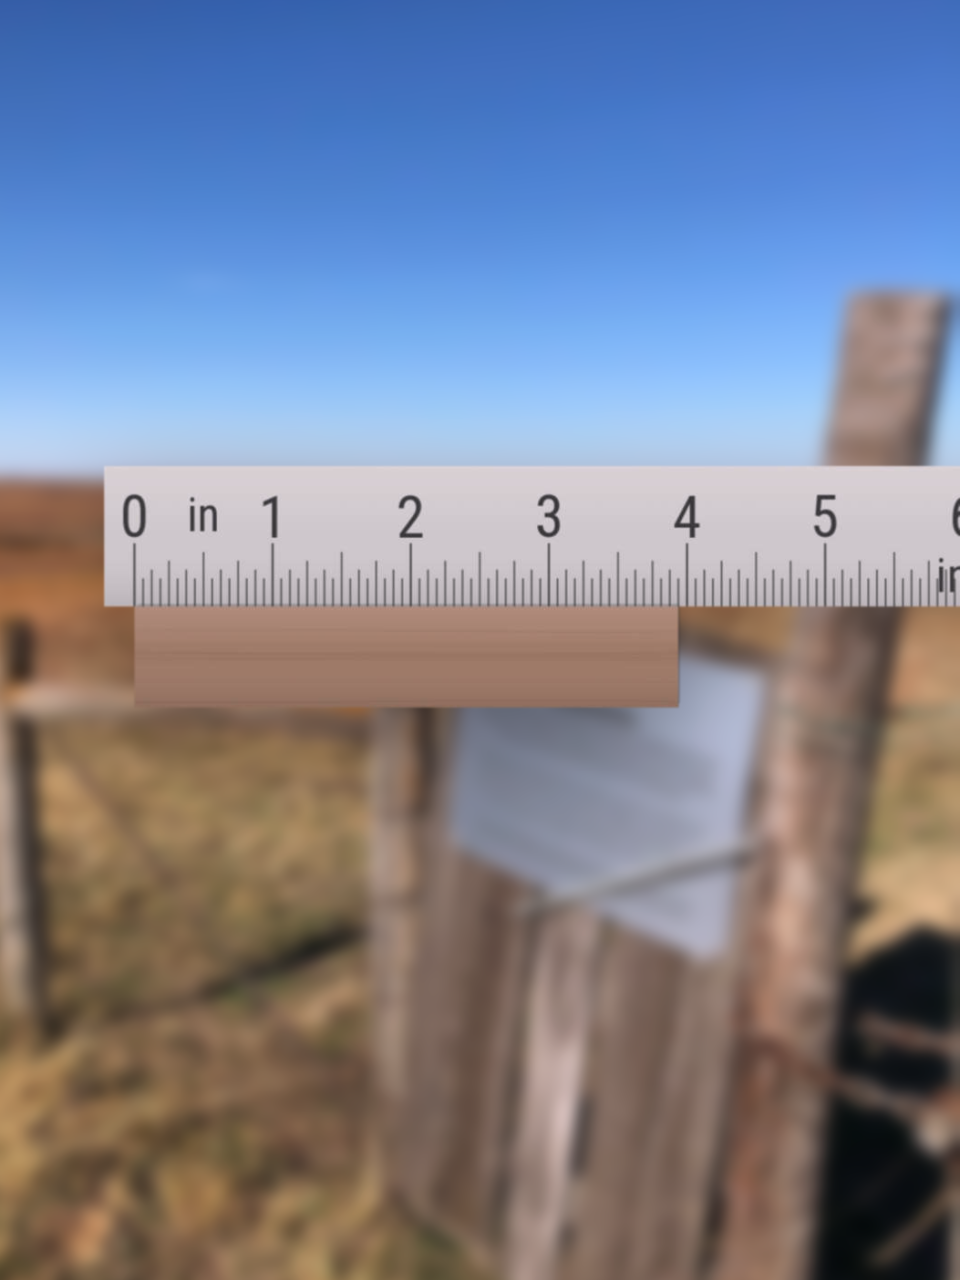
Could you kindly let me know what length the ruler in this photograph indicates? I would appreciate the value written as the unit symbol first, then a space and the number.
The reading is in 3.9375
